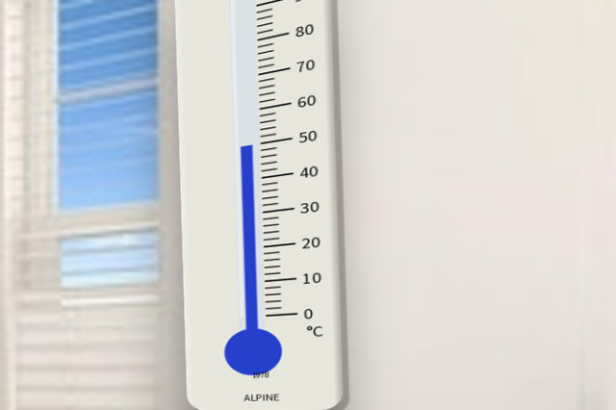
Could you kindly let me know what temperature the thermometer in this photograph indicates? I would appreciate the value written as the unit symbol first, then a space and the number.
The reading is °C 50
